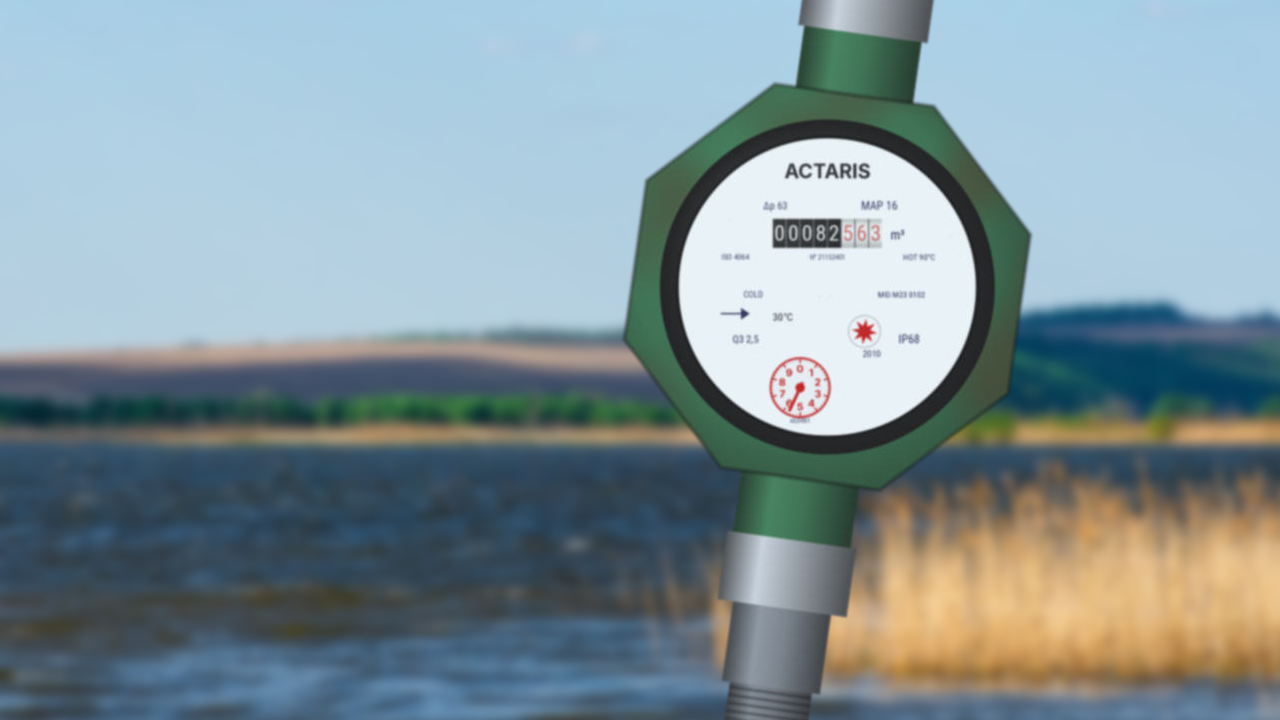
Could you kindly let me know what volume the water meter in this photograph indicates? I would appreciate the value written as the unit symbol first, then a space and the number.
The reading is m³ 82.5635
